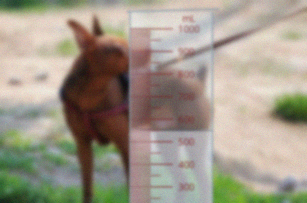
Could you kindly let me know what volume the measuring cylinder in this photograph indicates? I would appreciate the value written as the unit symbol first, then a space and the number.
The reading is mL 550
